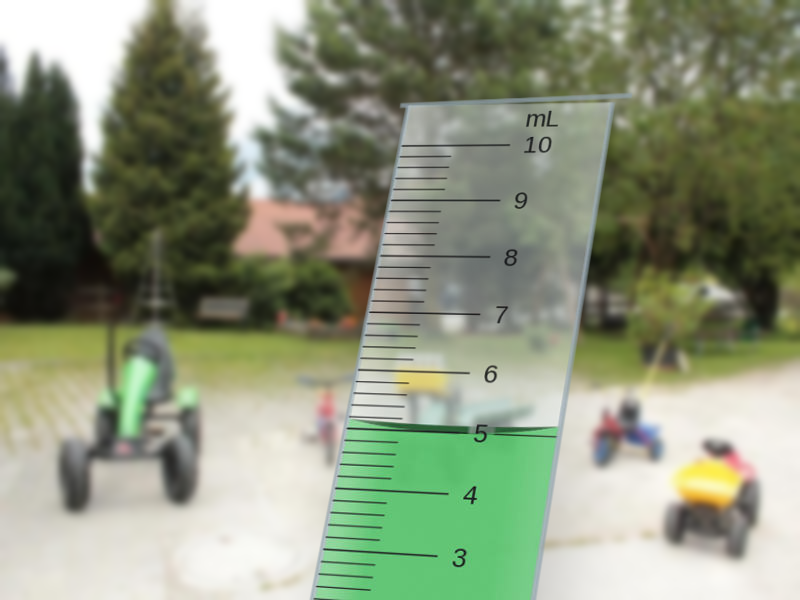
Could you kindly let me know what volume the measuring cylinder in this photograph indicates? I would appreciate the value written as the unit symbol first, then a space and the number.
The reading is mL 5
